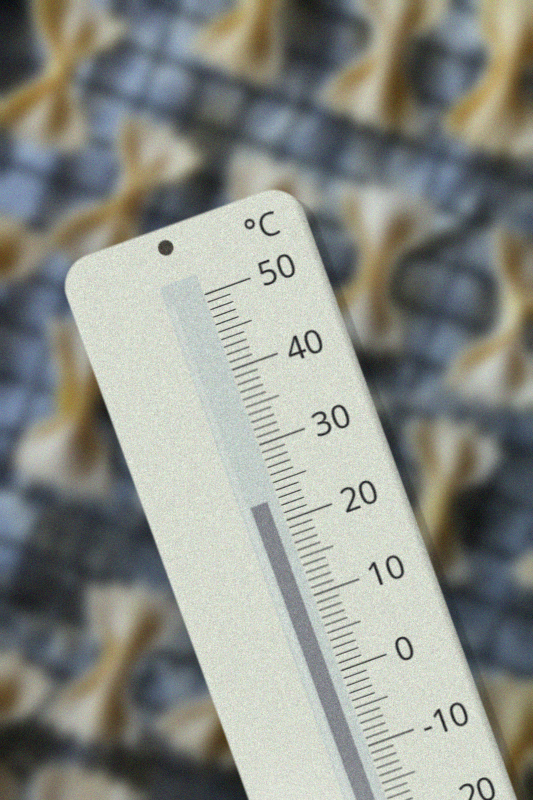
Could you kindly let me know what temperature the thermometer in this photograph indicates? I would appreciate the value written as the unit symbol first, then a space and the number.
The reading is °C 23
